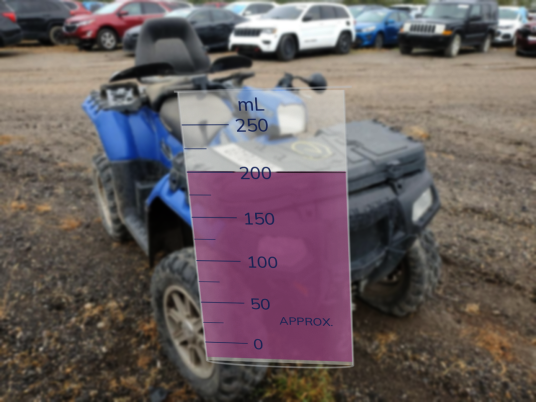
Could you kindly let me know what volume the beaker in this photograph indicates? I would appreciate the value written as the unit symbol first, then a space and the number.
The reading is mL 200
